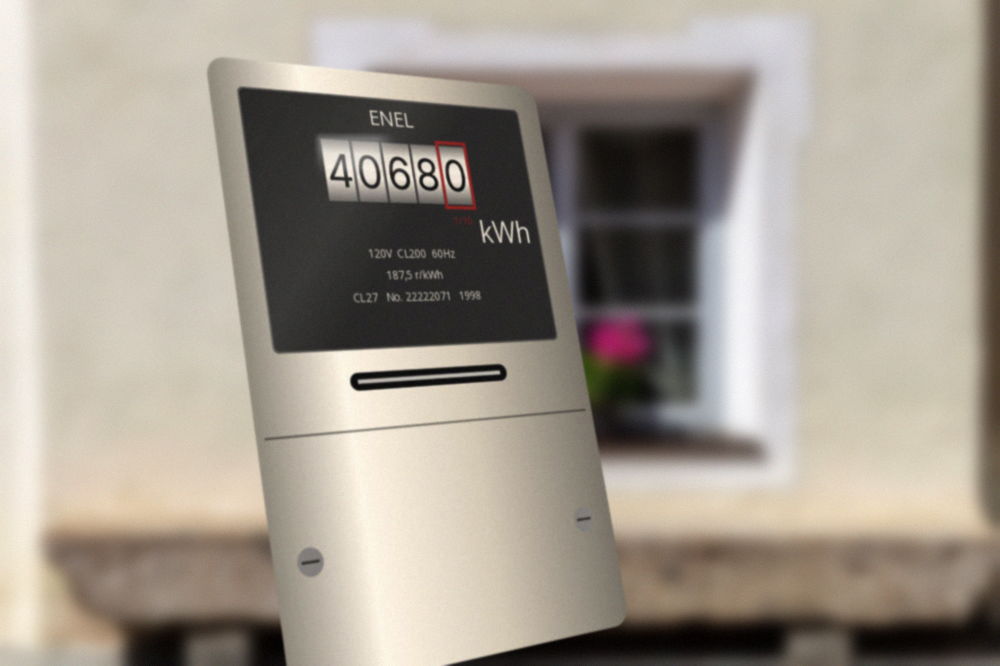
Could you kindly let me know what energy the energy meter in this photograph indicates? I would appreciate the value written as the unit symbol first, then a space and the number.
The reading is kWh 4068.0
